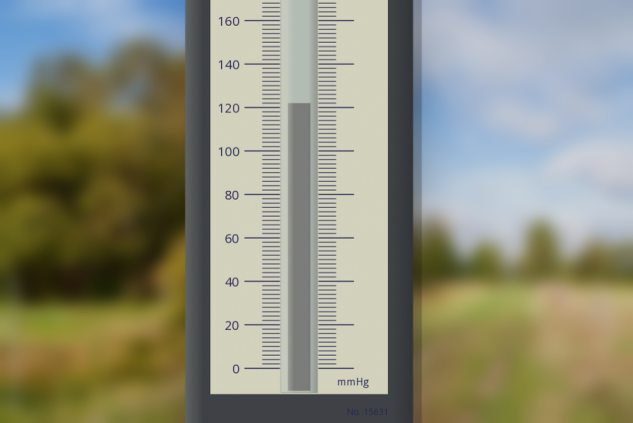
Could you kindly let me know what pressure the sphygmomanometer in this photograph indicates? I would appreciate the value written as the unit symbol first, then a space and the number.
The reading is mmHg 122
